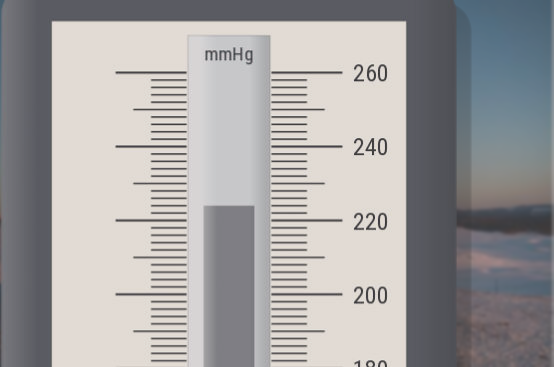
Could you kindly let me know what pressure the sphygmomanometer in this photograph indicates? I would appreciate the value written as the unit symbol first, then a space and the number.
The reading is mmHg 224
